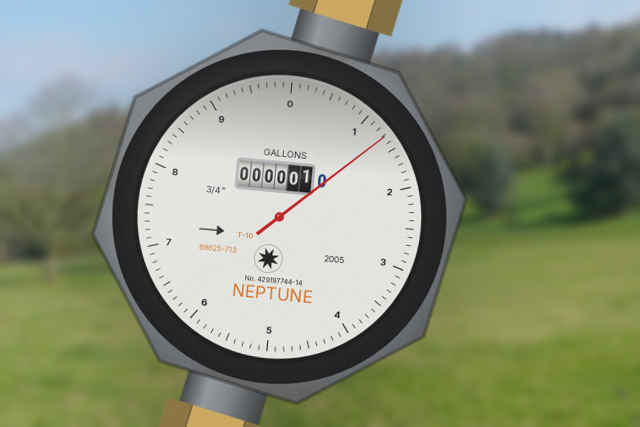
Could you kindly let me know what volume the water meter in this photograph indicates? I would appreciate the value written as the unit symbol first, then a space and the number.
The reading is gal 11.3
